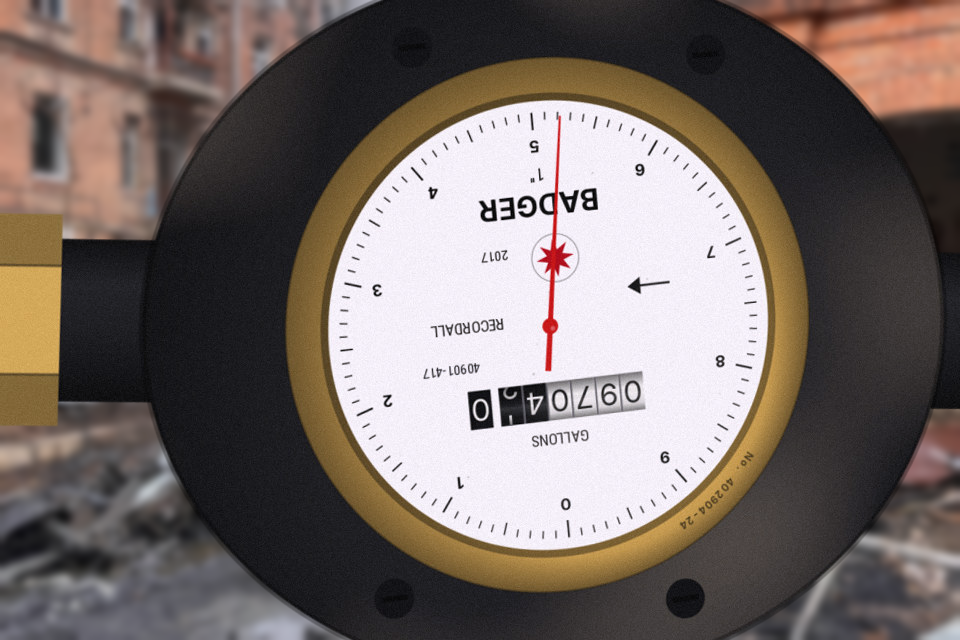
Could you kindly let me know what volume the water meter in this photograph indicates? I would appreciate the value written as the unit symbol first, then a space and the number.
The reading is gal 970415.2
